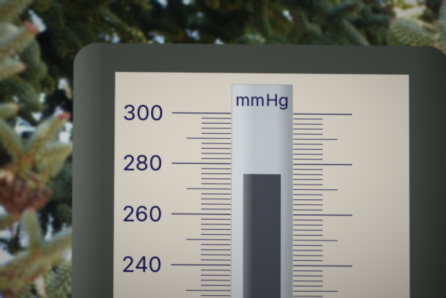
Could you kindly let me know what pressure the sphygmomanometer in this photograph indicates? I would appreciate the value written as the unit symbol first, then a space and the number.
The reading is mmHg 276
